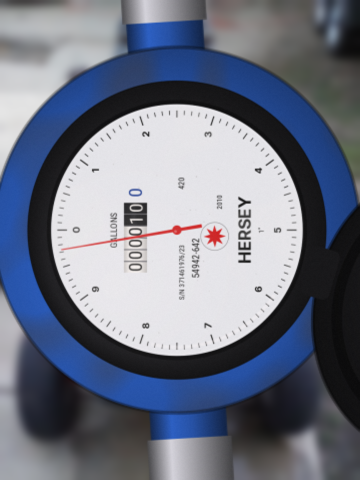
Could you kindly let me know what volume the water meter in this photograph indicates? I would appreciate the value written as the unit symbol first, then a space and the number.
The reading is gal 99.7
